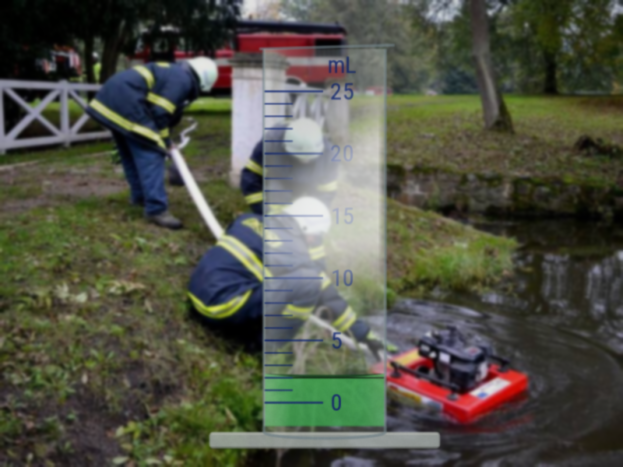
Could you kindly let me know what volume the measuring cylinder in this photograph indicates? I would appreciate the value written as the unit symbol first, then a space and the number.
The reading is mL 2
